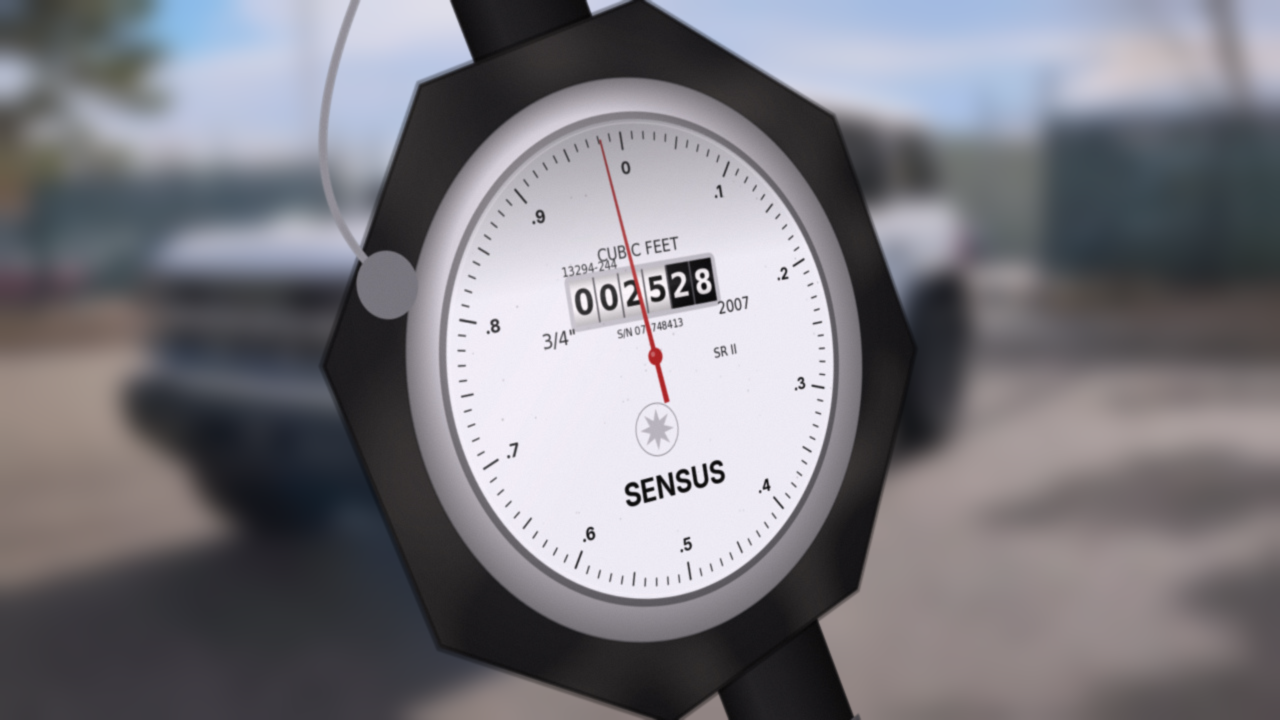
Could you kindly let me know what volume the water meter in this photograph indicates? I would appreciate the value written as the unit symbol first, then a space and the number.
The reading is ft³ 2527.98
